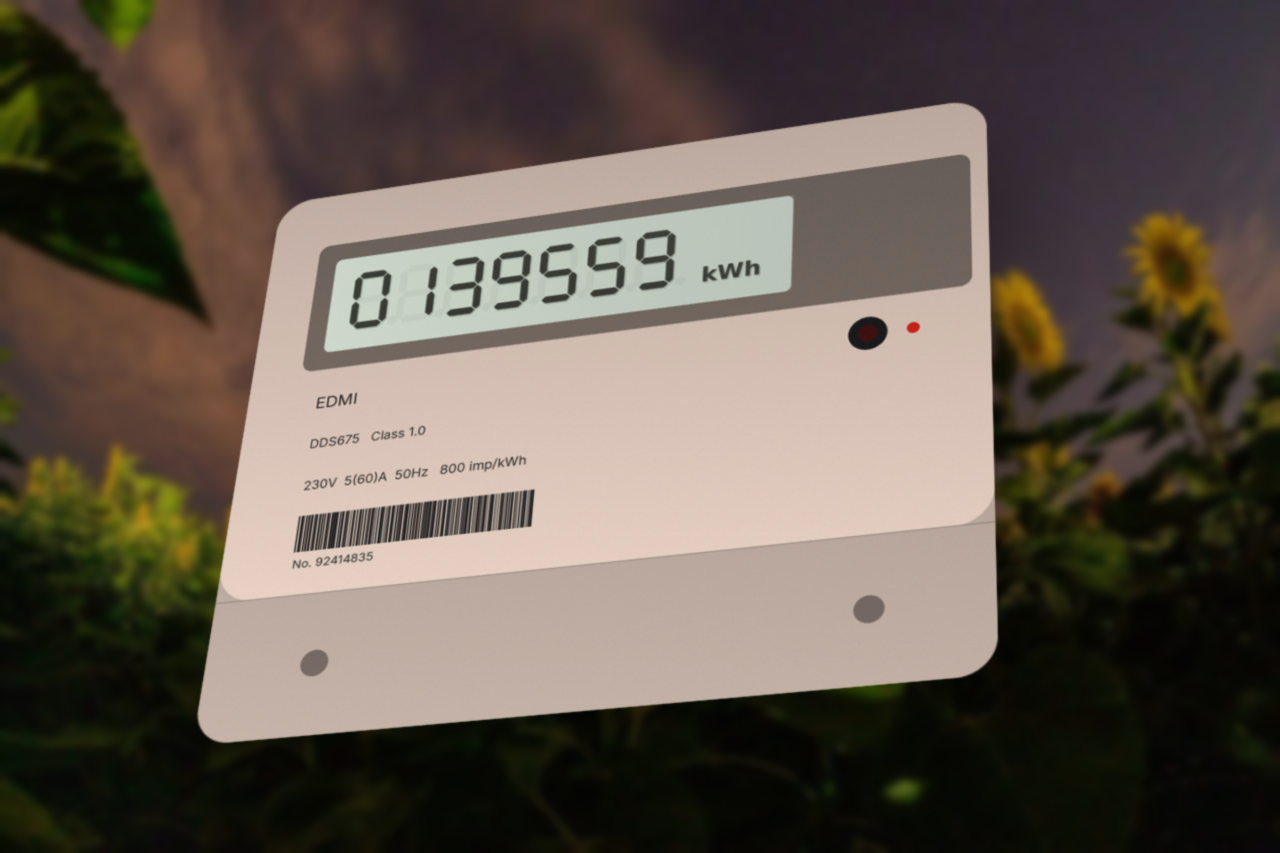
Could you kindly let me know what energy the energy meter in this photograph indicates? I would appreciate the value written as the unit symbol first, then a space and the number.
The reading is kWh 139559
